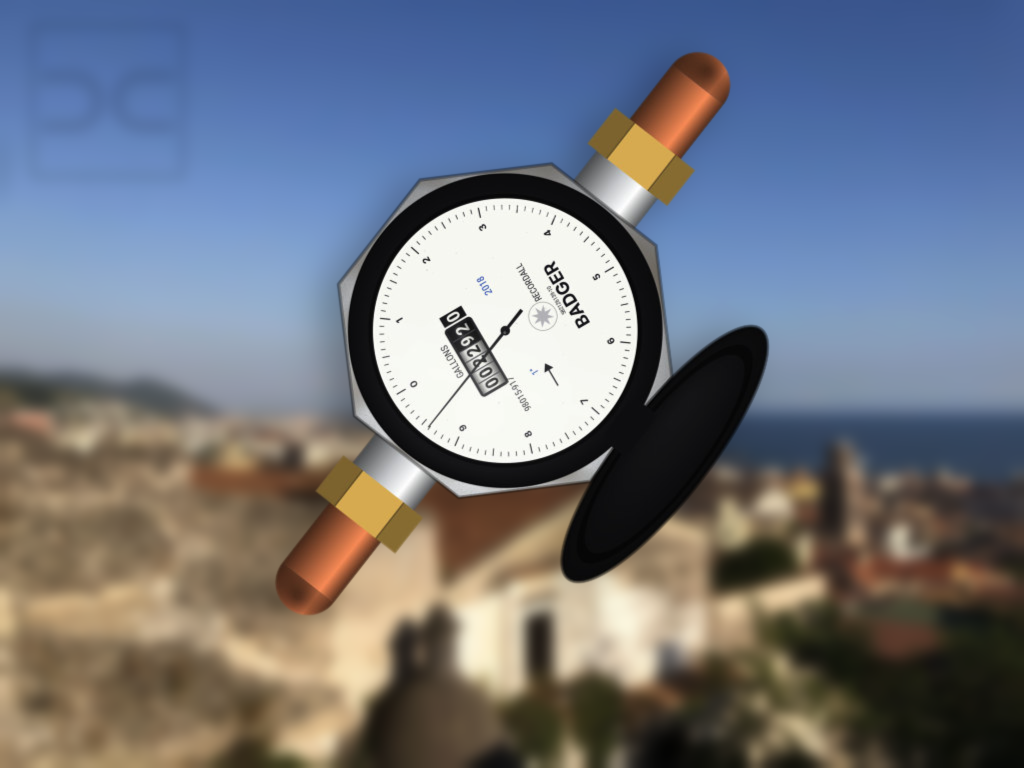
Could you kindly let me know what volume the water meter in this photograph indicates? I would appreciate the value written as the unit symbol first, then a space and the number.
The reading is gal 22919.4
